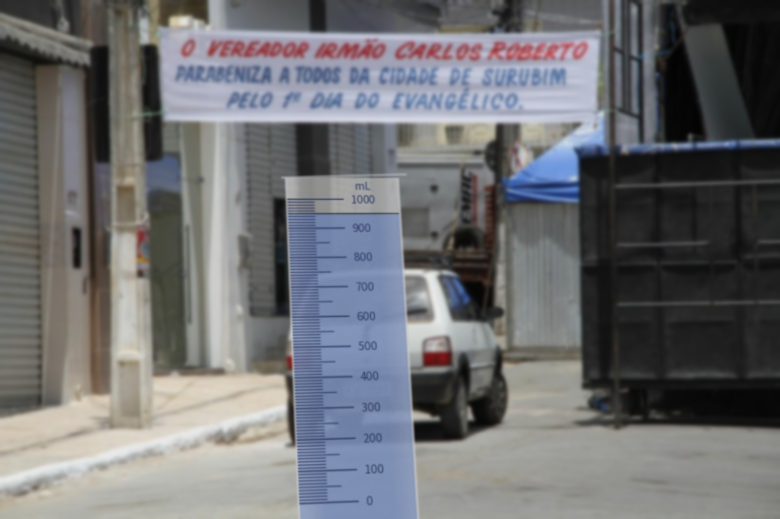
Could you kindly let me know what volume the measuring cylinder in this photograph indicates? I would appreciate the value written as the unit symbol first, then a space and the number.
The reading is mL 950
